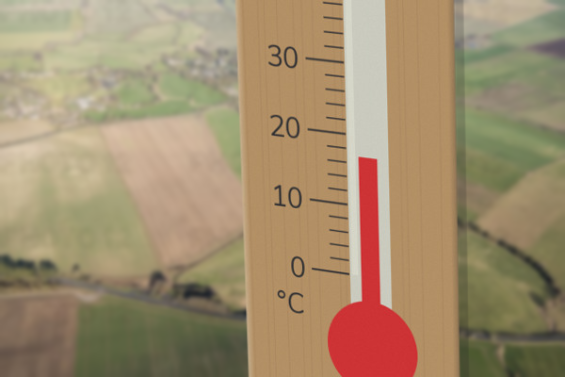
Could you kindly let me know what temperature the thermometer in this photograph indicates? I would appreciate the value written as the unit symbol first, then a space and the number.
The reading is °C 17
